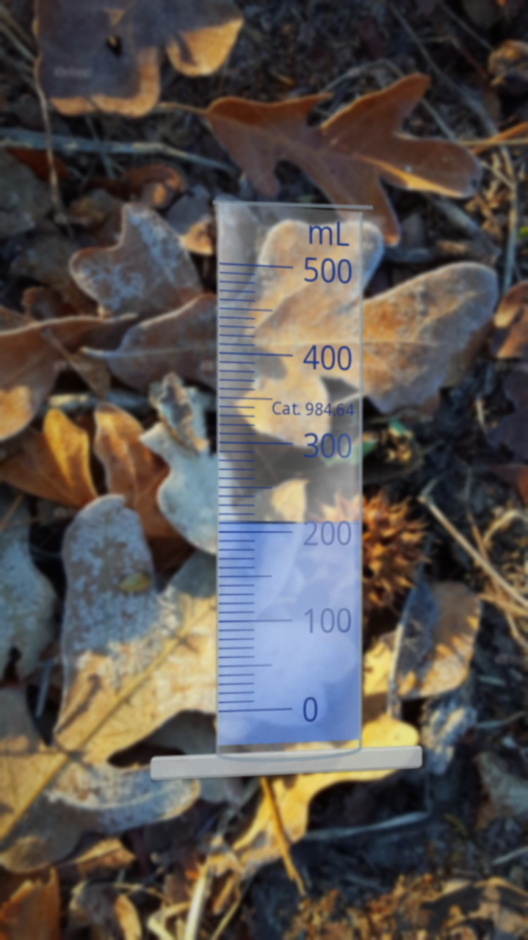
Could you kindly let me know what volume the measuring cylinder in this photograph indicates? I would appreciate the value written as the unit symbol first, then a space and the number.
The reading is mL 210
